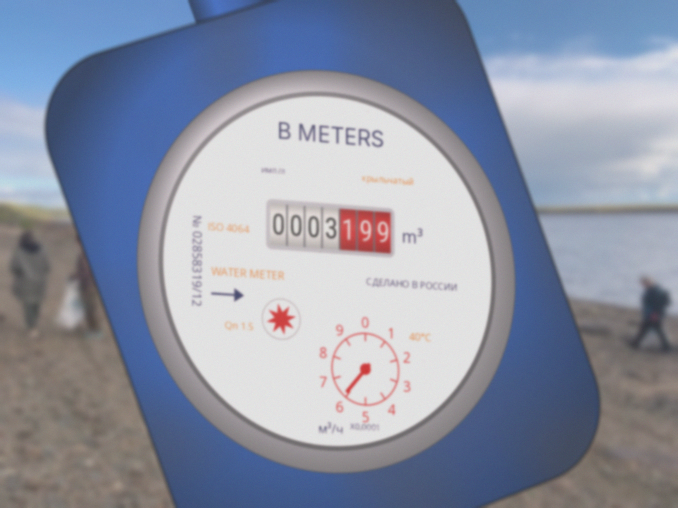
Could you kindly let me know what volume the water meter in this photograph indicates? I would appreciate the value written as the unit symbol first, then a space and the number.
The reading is m³ 3.1996
